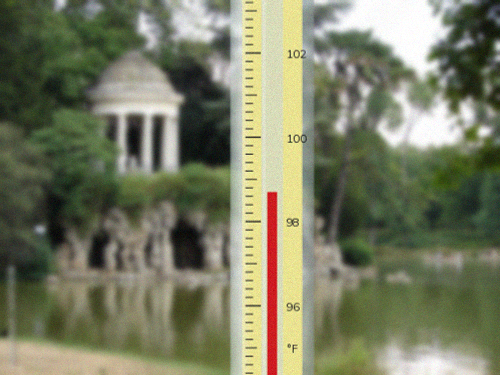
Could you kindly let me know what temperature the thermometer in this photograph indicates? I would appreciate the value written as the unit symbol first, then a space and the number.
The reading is °F 98.7
